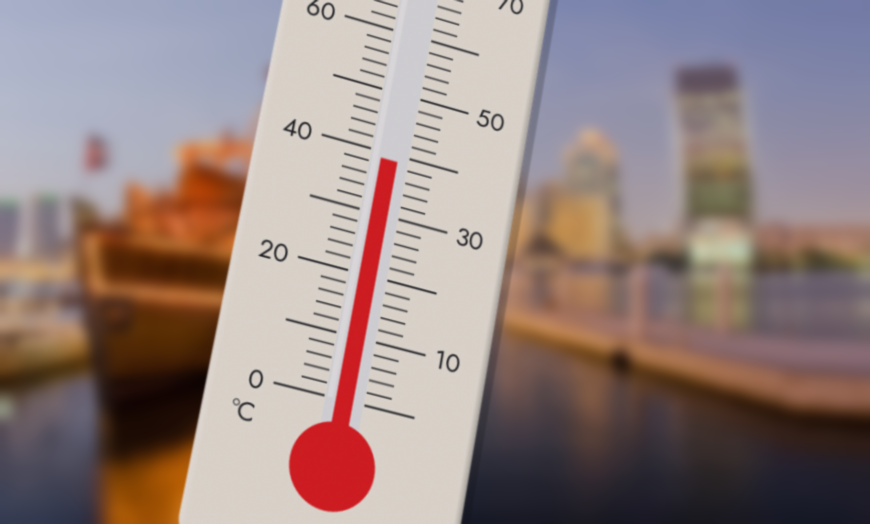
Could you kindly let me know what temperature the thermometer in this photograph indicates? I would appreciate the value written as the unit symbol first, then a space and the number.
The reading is °C 39
